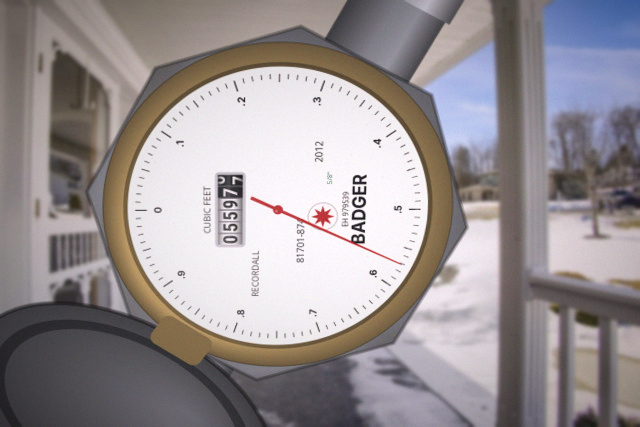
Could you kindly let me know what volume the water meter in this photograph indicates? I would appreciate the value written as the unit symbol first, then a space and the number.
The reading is ft³ 55976.57
